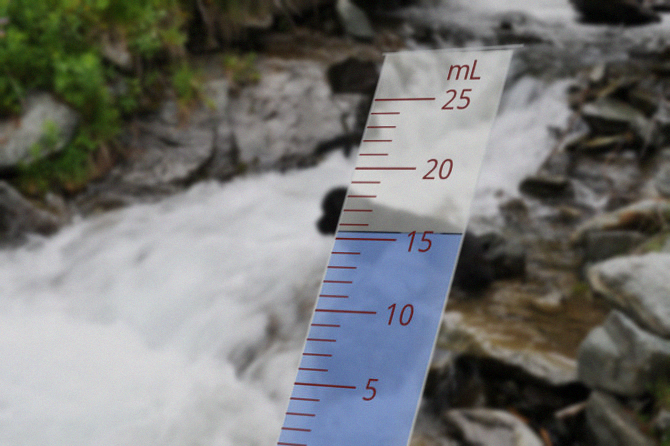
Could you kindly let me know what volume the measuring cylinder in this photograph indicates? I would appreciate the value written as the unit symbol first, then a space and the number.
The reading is mL 15.5
